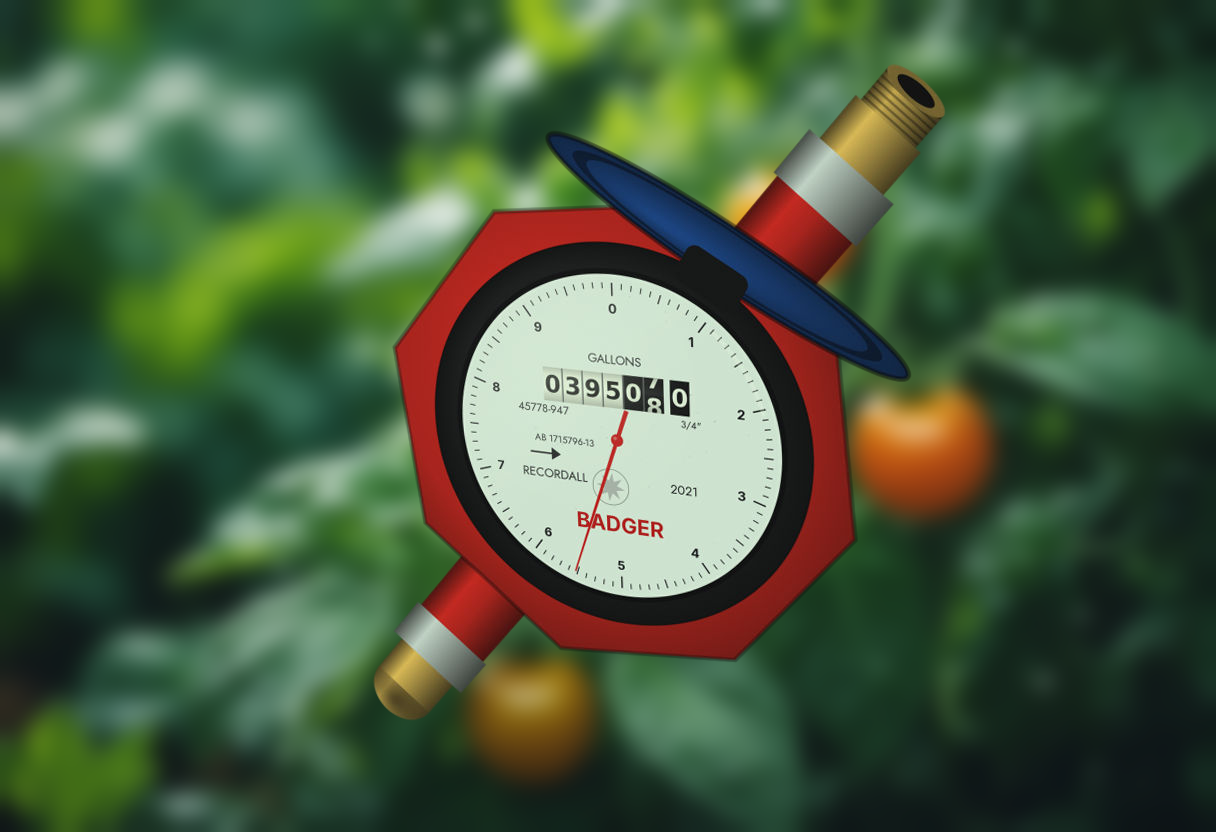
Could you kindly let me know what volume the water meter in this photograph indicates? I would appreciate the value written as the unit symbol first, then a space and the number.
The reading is gal 395075.5
